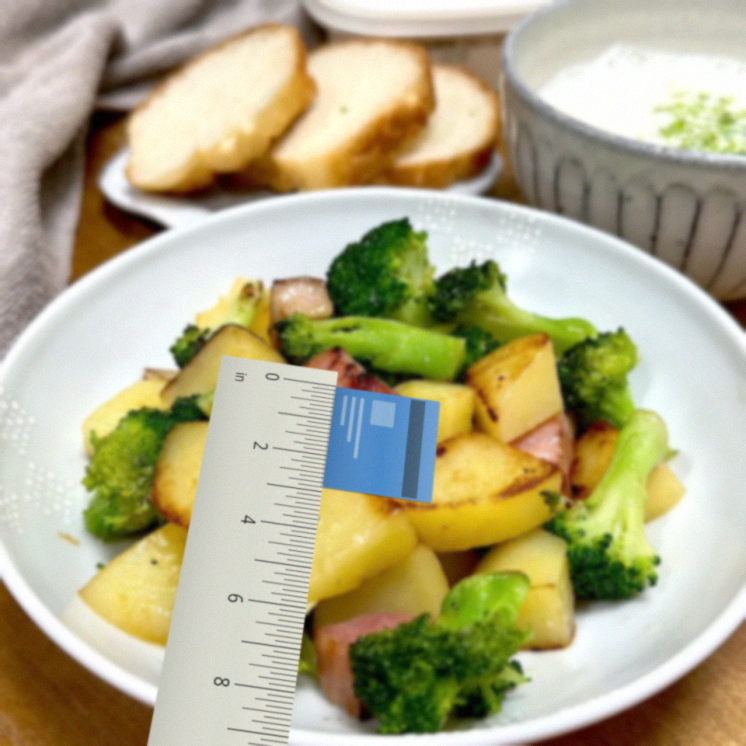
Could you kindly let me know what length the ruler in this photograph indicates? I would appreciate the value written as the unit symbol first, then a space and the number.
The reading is in 2.875
